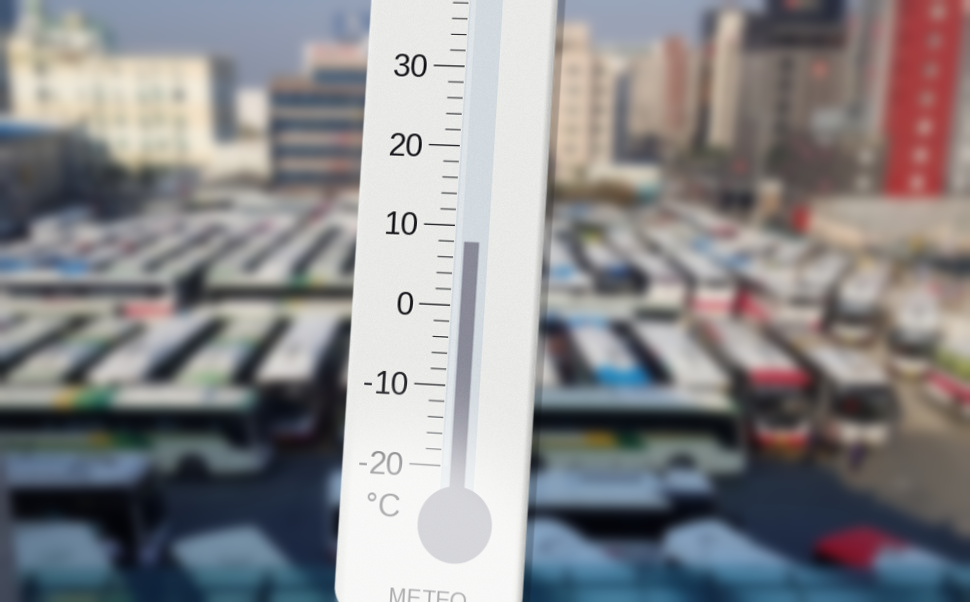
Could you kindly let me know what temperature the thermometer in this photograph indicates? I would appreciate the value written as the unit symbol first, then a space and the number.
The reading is °C 8
